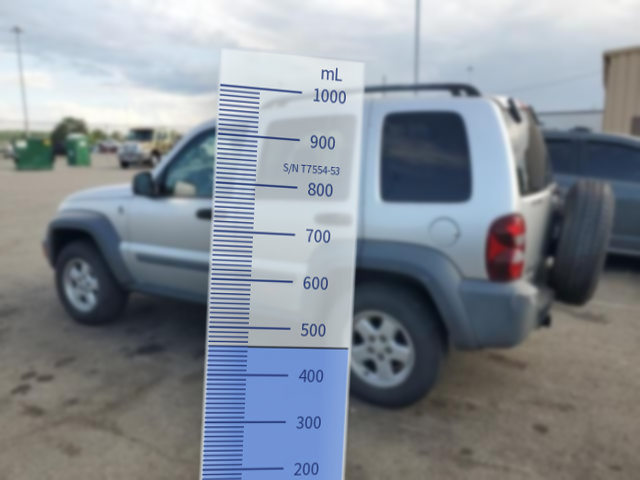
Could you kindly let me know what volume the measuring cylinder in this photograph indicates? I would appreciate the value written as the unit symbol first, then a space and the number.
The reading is mL 460
